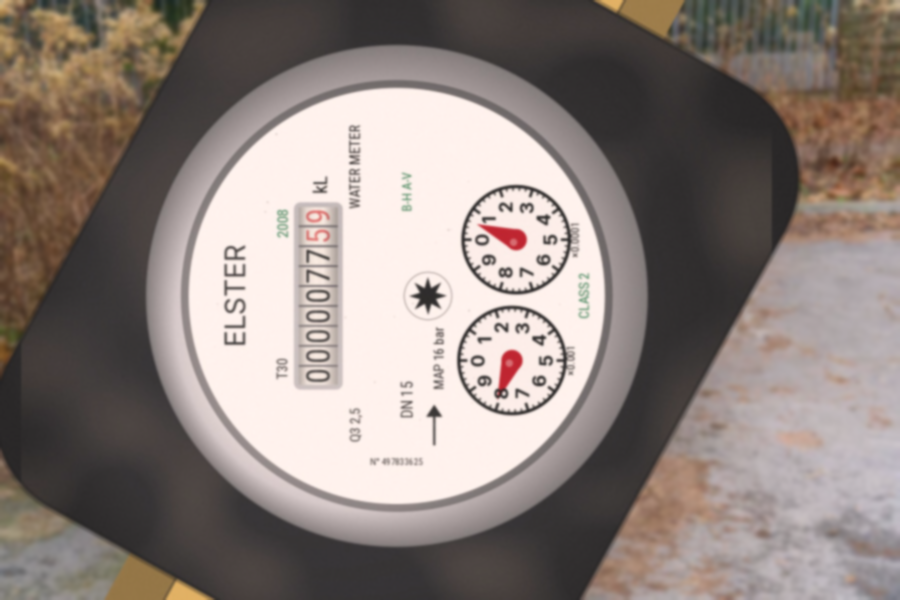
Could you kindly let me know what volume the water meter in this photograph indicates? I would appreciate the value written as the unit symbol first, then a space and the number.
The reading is kL 77.5980
